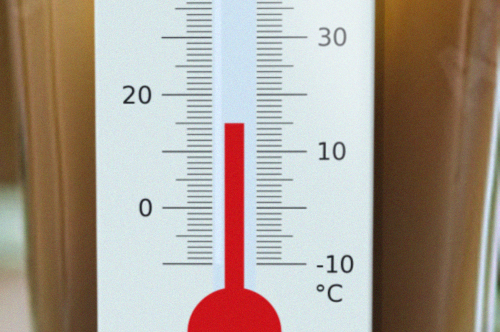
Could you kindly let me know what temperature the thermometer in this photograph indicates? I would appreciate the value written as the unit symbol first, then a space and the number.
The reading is °C 15
